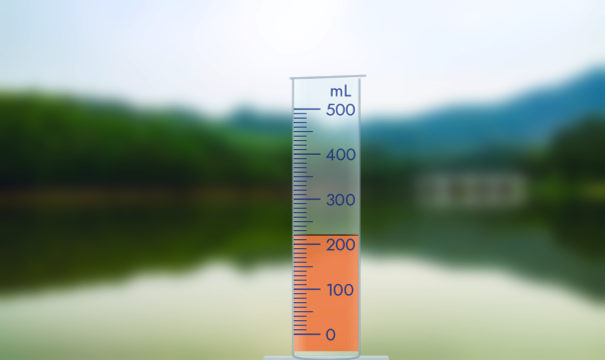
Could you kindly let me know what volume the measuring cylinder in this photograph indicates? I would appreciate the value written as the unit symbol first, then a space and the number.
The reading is mL 220
